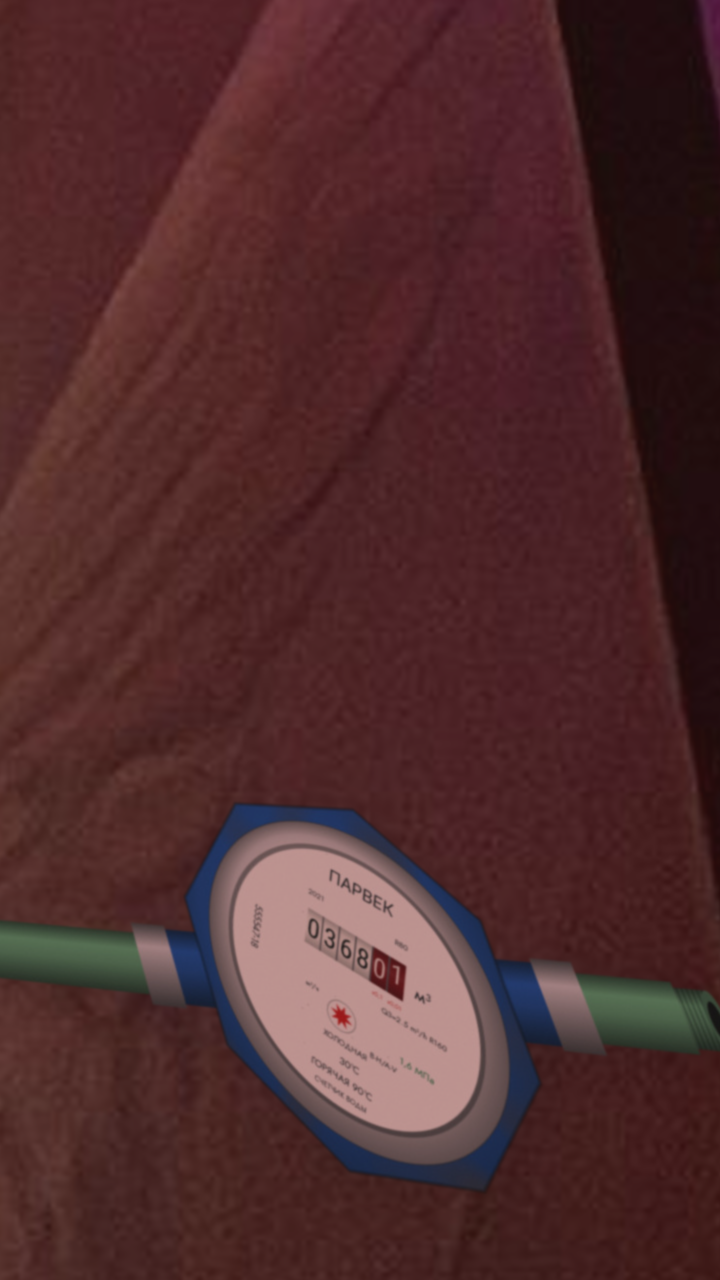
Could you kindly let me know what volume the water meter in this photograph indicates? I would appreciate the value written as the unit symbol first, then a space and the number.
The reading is m³ 368.01
